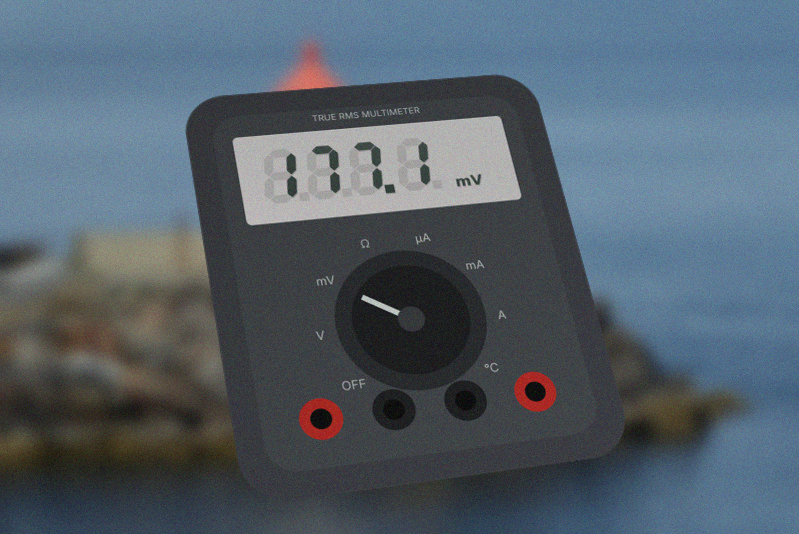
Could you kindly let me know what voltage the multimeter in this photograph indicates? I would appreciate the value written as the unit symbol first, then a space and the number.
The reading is mV 177.1
